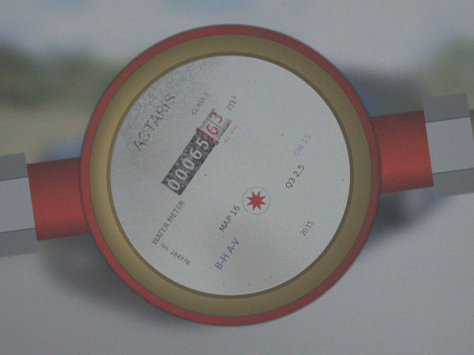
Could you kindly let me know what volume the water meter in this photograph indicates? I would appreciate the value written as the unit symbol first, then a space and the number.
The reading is m³ 65.63
